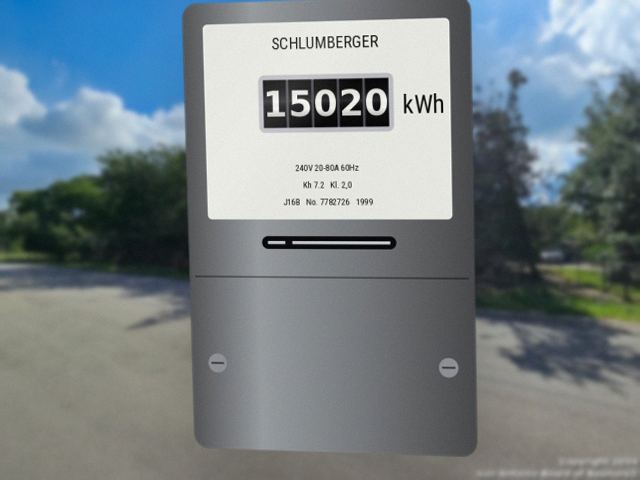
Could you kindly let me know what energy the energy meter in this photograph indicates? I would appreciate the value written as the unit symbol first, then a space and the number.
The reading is kWh 15020
